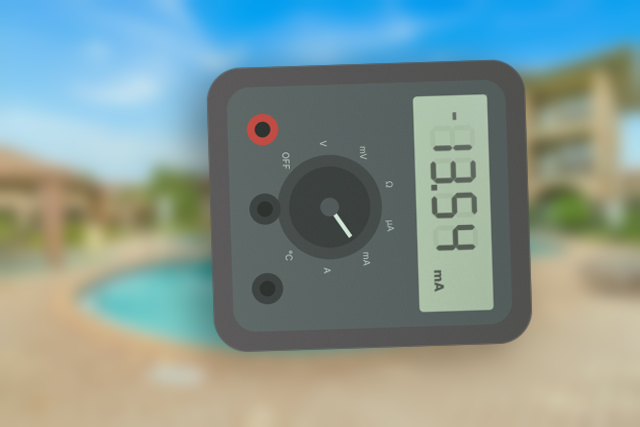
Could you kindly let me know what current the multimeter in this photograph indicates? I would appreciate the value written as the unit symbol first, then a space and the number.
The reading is mA -13.54
